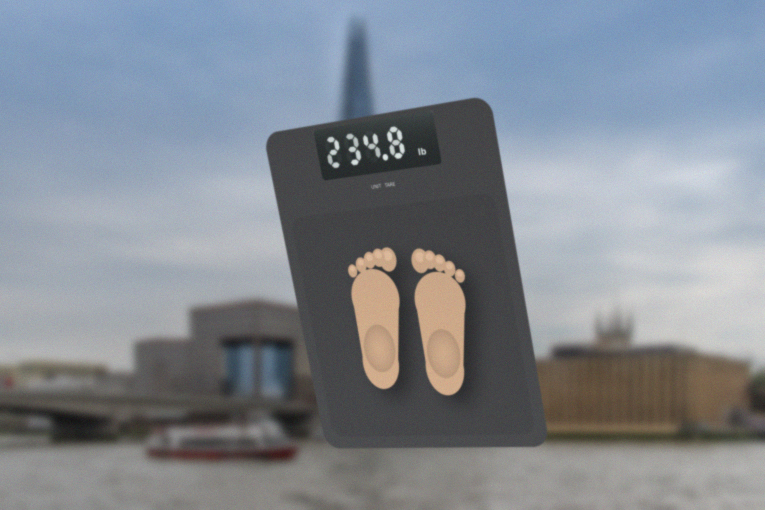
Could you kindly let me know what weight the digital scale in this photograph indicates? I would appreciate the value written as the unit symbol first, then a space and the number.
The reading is lb 234.8
